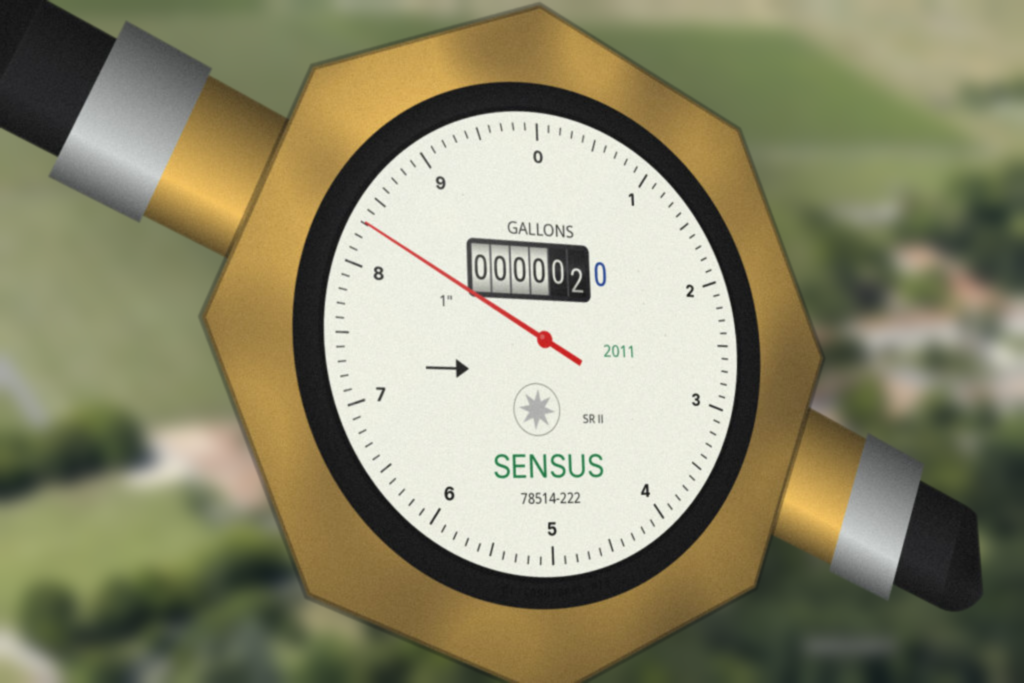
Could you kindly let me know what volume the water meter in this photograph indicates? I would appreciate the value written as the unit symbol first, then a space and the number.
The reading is gal 18.3
